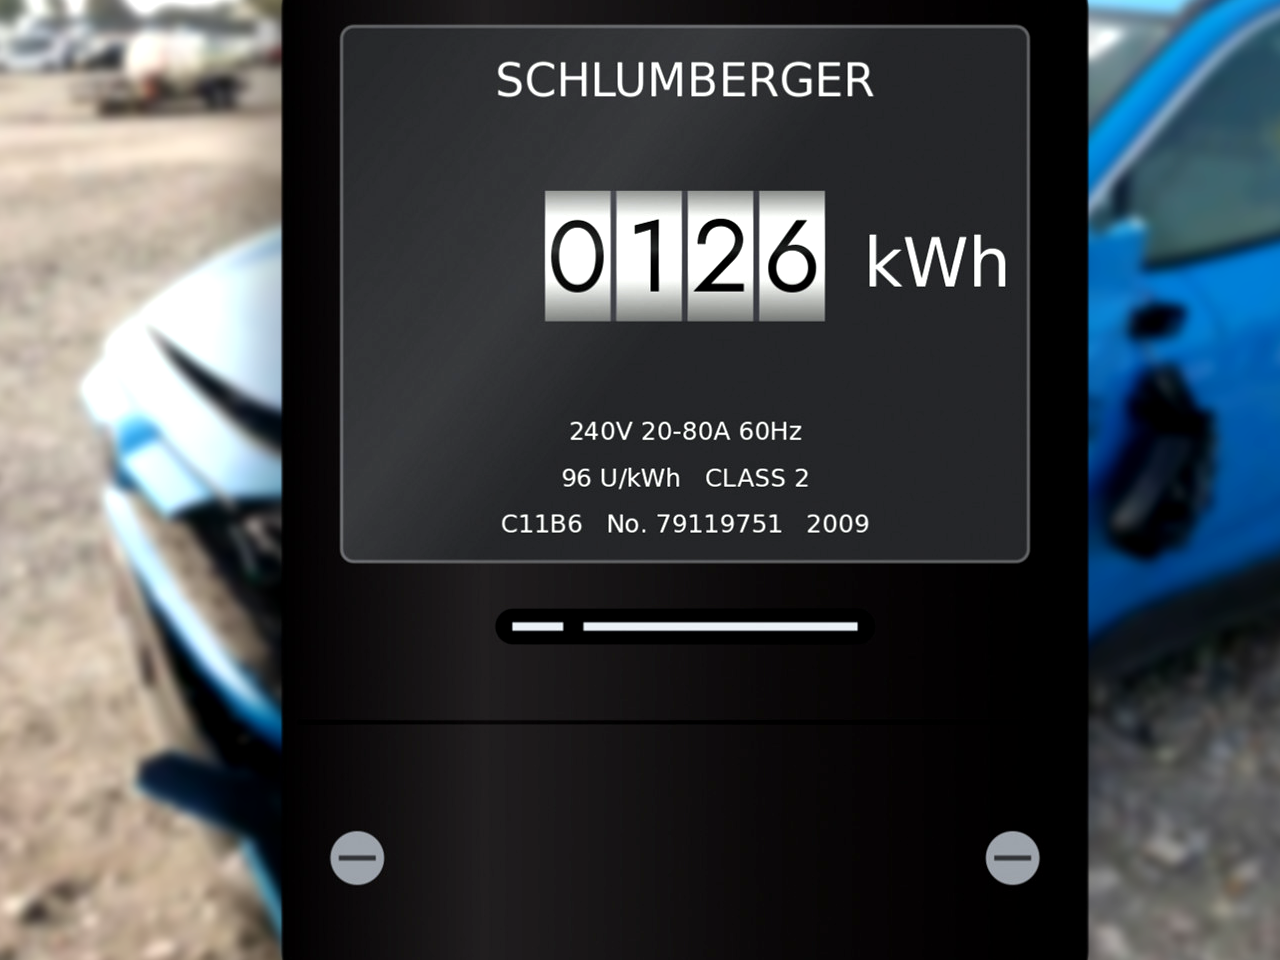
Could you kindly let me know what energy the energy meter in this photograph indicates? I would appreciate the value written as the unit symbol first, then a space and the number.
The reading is kWh 126
